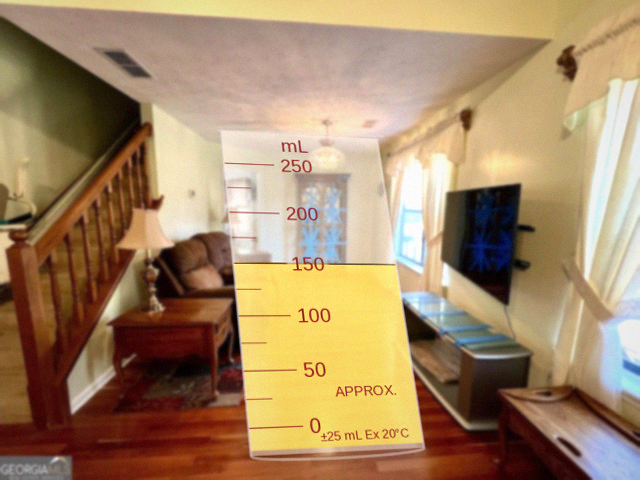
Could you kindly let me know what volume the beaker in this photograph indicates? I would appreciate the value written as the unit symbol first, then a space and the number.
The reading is mL 150
